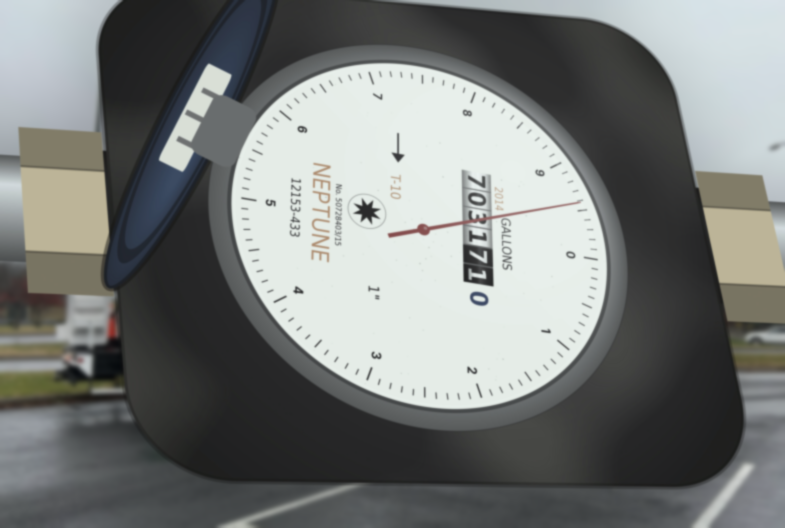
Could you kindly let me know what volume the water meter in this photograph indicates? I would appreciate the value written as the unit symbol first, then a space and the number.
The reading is gal 7031709.4
